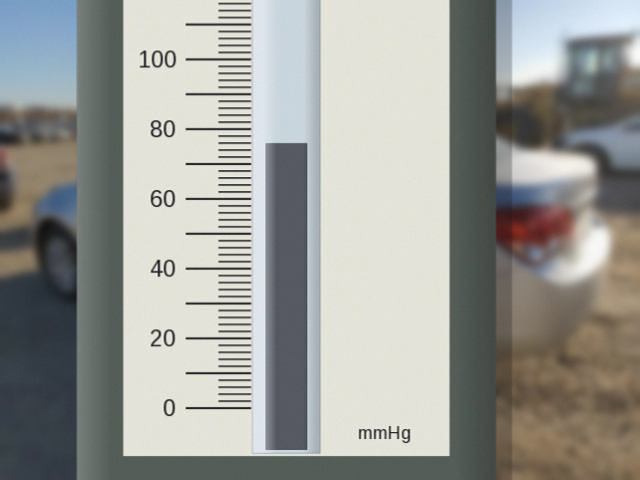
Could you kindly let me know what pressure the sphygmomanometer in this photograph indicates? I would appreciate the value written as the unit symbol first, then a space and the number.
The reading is mmHg 76
